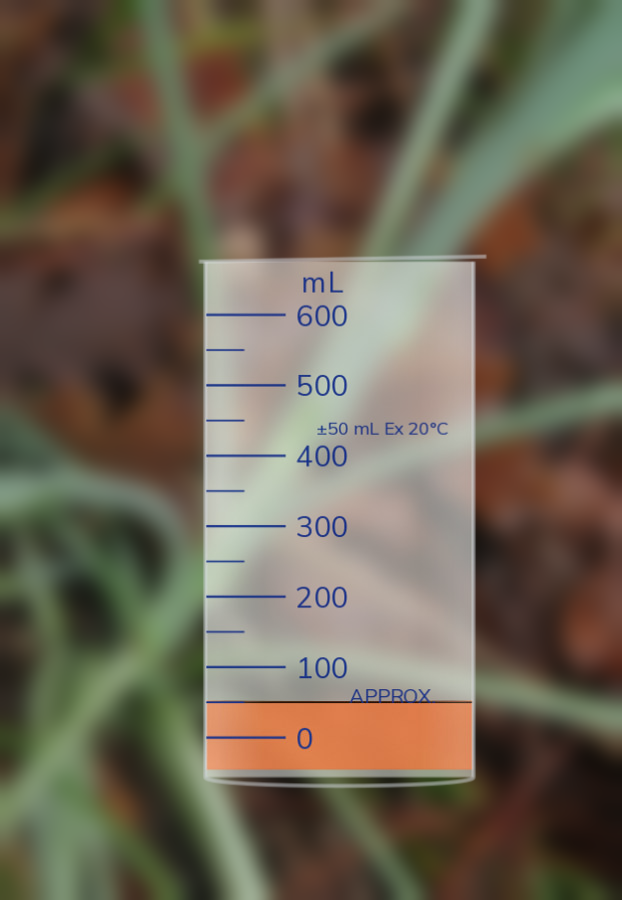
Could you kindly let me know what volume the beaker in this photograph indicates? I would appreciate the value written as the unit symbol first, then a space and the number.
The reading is mL 50
